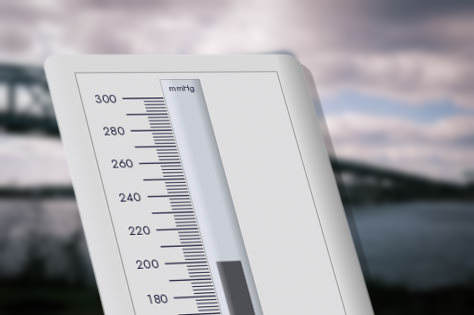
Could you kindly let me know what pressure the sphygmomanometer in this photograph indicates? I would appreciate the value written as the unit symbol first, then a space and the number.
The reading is mmHg 200
